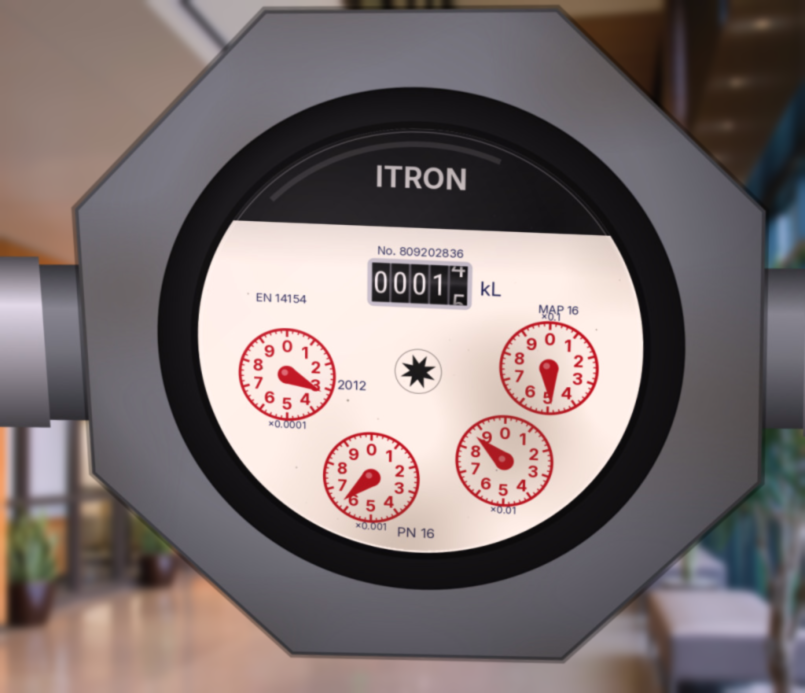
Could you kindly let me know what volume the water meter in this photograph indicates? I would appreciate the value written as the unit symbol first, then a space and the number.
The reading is kL 14.4863
